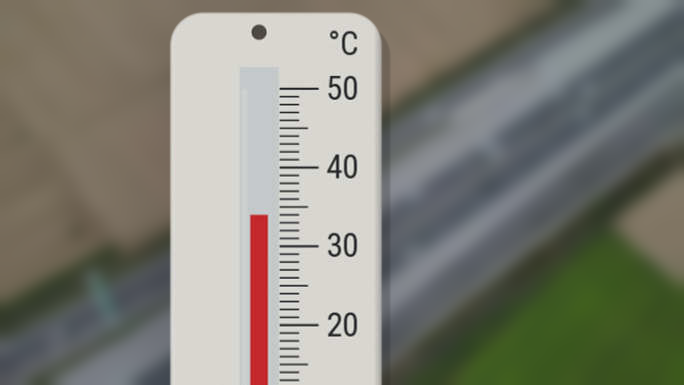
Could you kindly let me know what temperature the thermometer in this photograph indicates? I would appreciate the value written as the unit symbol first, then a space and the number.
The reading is °C 34
